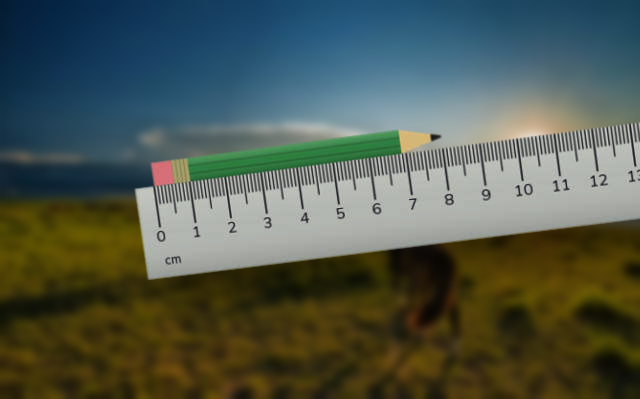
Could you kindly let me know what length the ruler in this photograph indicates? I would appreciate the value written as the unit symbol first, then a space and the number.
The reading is cm 8
